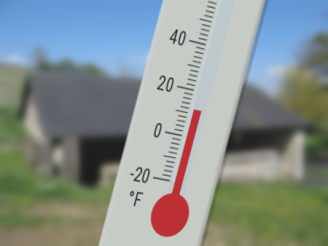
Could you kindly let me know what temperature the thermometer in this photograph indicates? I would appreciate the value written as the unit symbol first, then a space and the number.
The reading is °F 12
